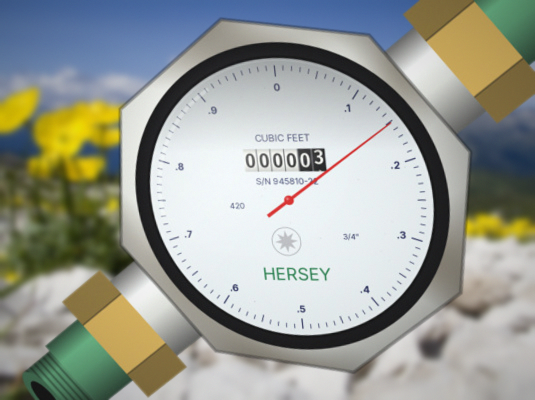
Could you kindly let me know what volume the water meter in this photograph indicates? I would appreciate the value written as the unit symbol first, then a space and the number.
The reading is ft³ 3.15
